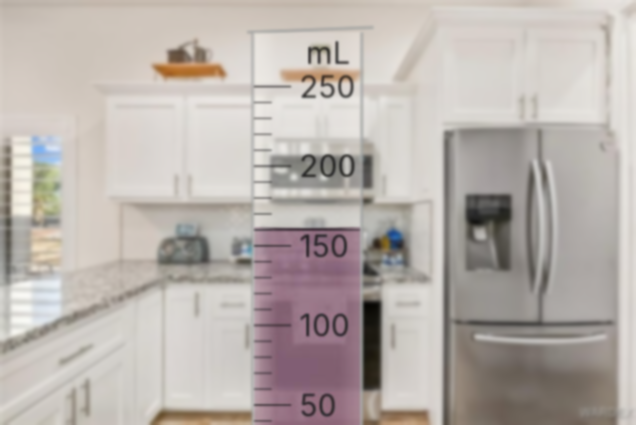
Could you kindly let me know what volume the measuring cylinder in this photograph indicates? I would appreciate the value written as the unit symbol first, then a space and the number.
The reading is mL 160
